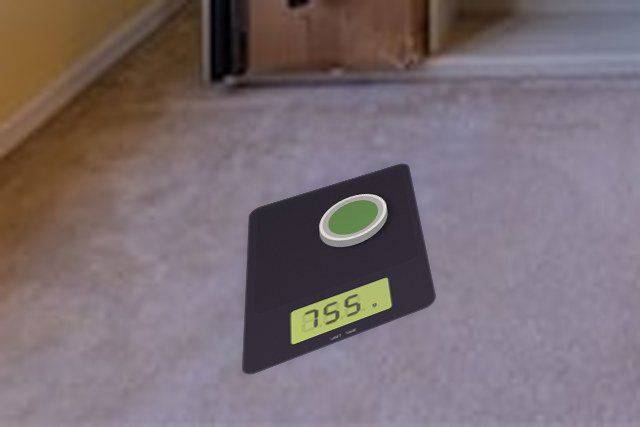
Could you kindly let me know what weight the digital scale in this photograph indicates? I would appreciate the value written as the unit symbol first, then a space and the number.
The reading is g 755
